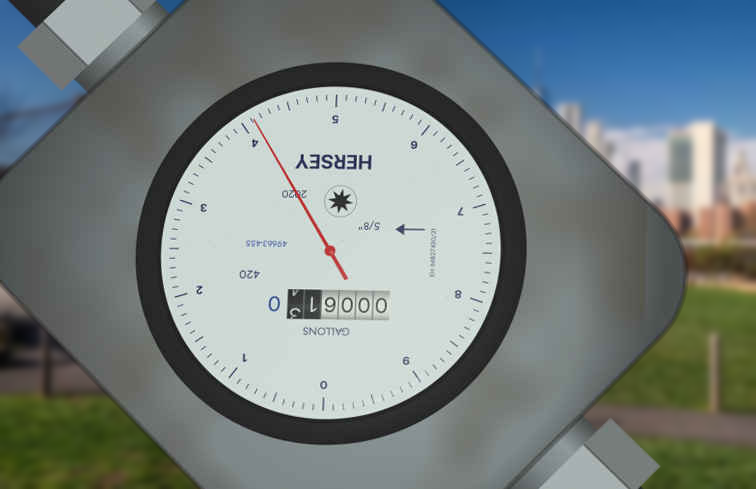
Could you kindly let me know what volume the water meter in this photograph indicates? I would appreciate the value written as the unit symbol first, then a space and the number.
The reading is gal 6134.1
